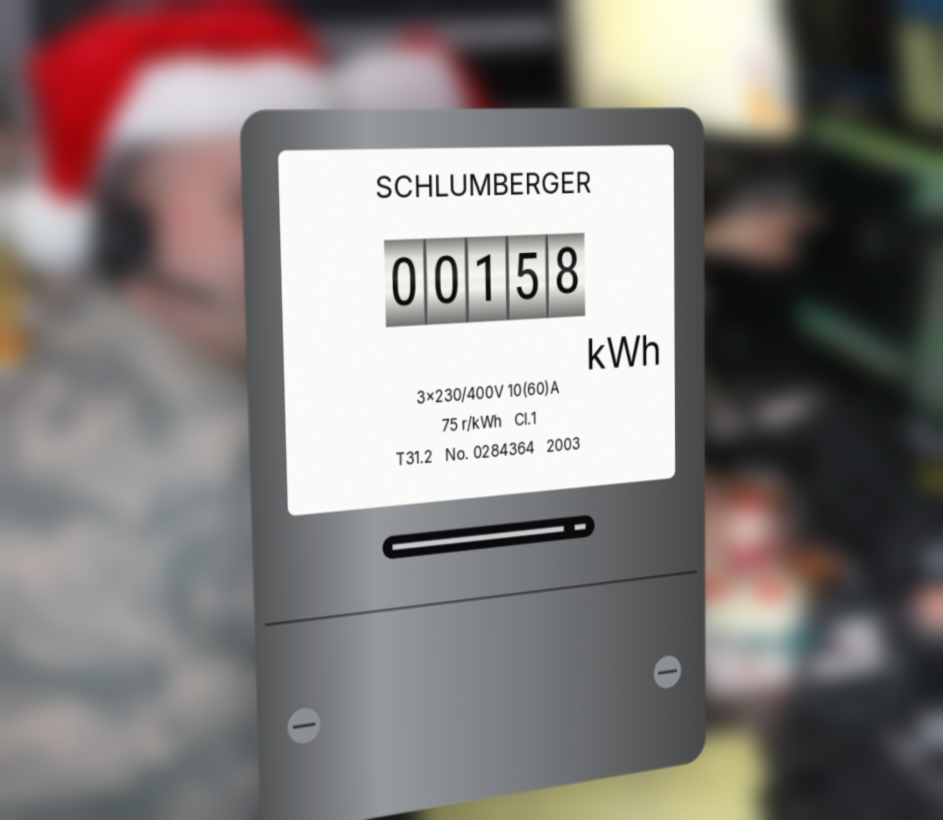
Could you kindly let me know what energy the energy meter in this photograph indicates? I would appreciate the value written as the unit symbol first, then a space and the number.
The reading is kWh 158
